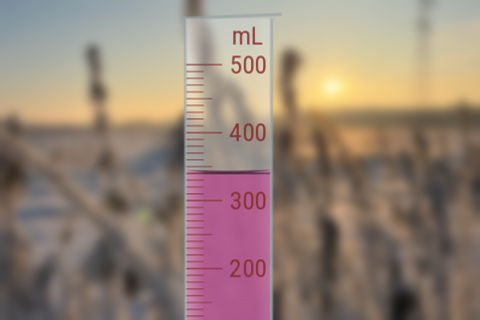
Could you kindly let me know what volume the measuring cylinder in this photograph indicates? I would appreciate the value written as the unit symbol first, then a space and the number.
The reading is mL 340
